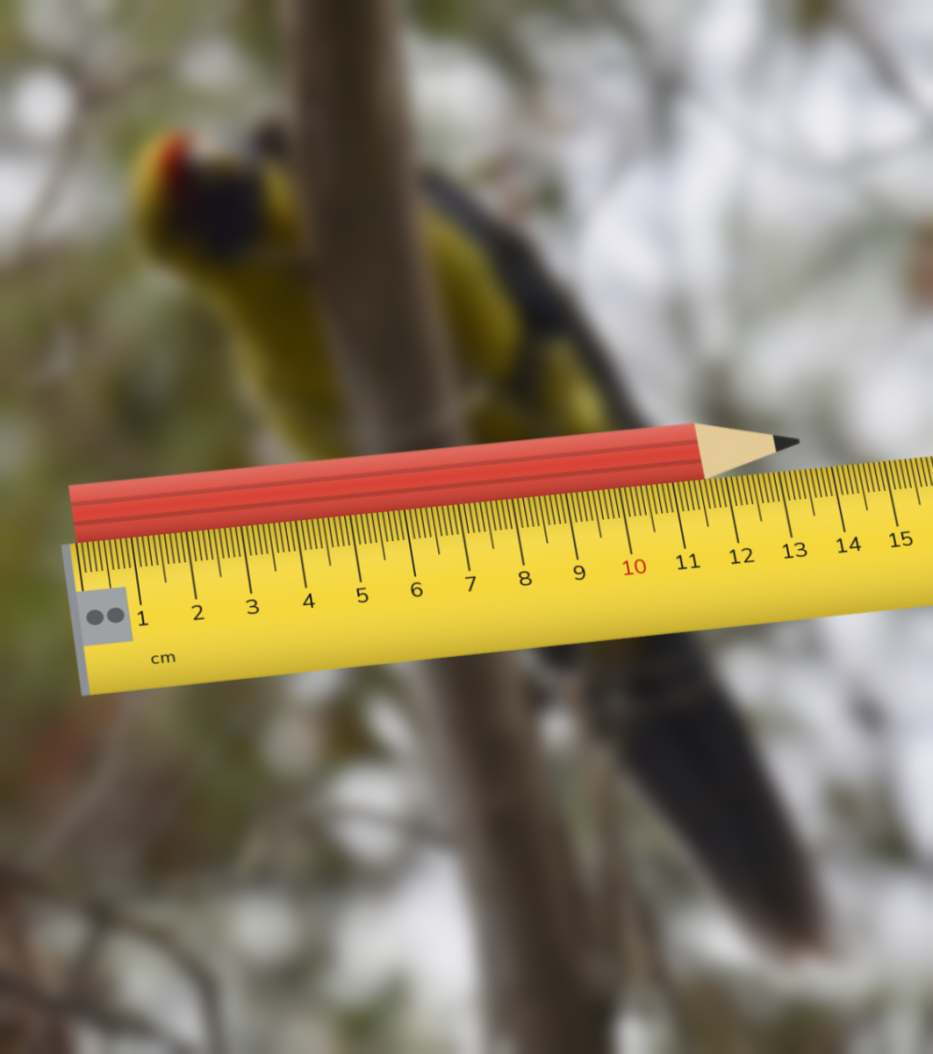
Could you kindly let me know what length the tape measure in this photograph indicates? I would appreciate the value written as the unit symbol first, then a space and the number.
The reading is cm 13.5
